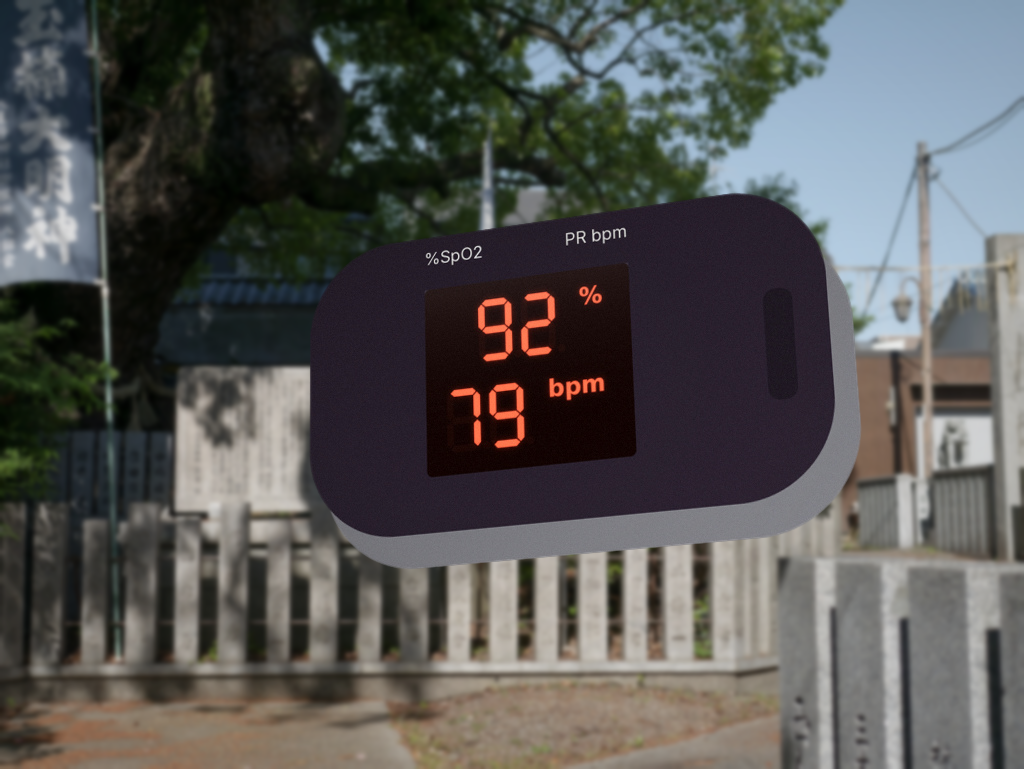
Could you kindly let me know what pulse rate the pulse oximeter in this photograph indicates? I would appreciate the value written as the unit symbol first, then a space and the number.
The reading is bpm 79
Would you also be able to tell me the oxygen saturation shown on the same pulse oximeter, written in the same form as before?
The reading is % 92
